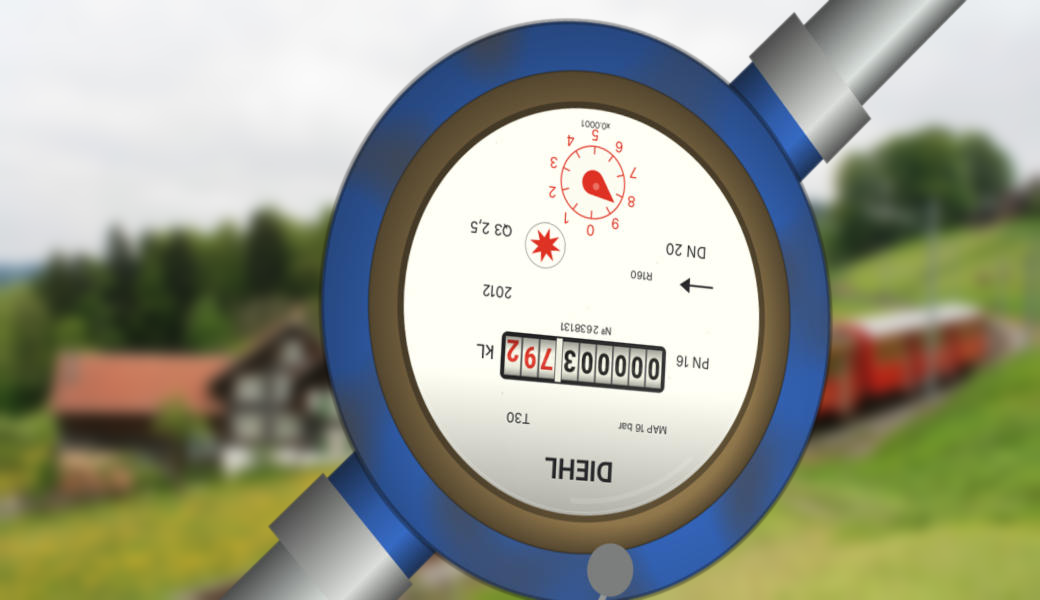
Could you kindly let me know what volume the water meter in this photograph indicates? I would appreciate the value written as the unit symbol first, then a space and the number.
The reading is kL 3.7918
